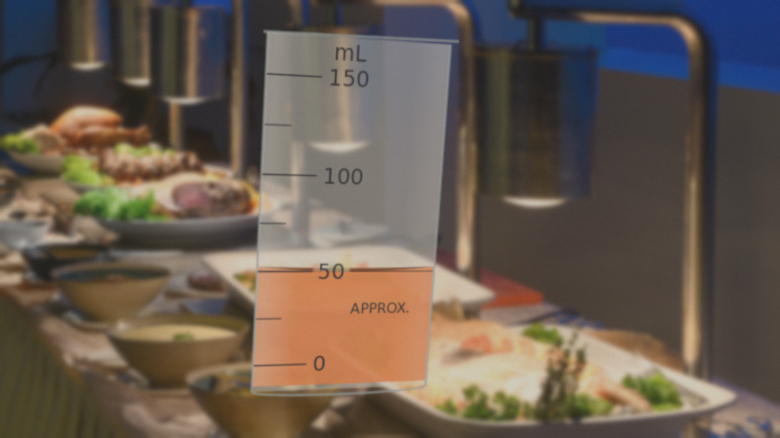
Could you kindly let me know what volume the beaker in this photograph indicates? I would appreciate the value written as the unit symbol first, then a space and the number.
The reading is mL 50
